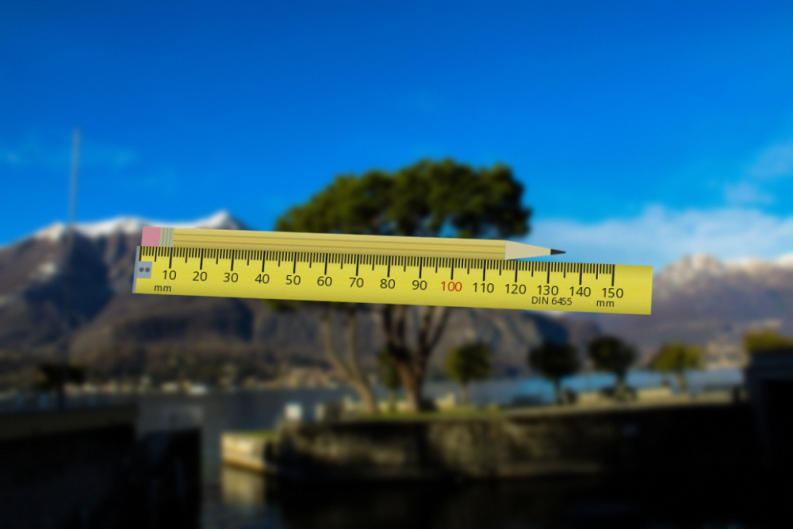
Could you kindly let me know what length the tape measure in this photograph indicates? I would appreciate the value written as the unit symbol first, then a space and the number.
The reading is mm 135
